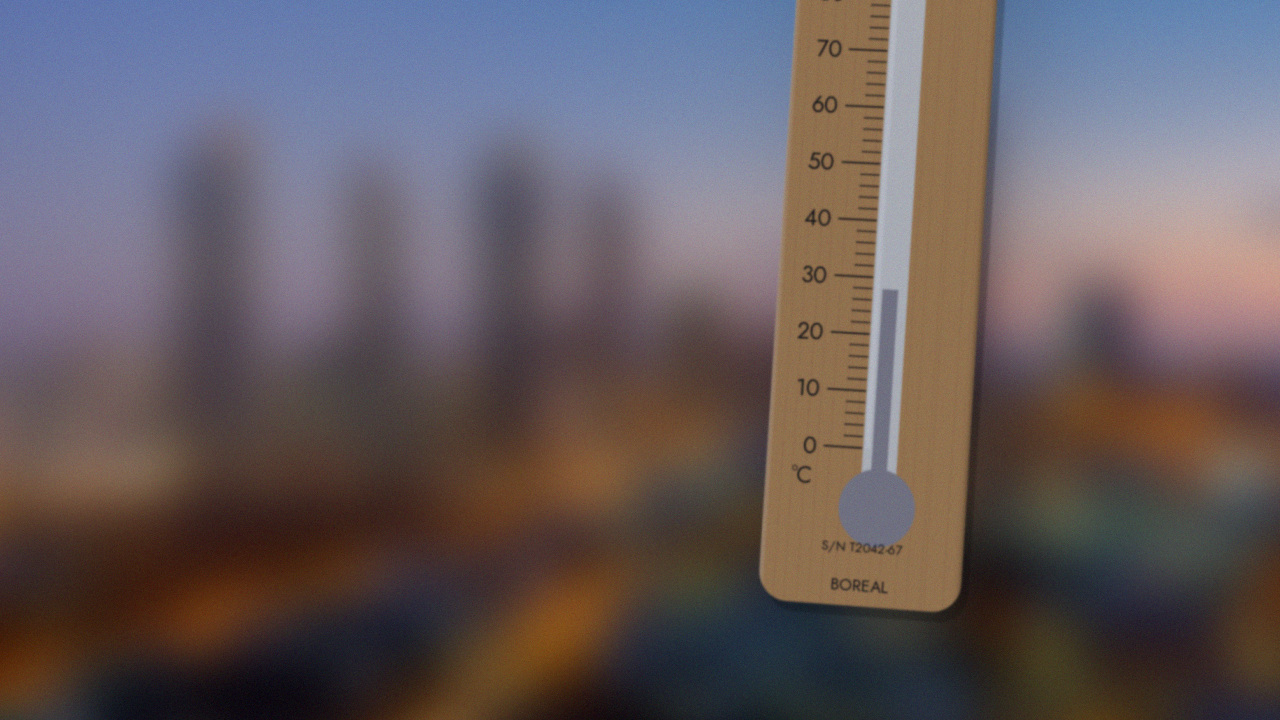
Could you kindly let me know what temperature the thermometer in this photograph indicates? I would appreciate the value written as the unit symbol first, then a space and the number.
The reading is °C 28
